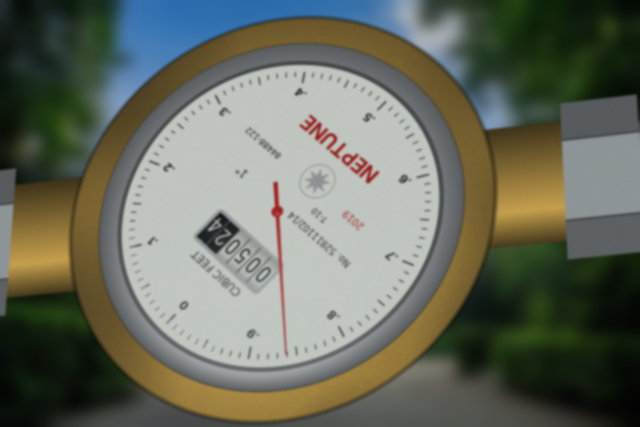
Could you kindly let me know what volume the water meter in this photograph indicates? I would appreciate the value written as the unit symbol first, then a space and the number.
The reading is ft³ 5023.86
